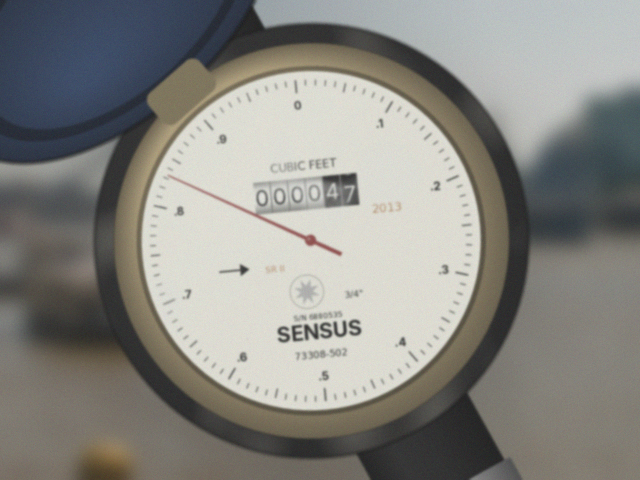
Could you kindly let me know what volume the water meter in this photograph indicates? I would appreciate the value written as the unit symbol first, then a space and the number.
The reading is ft³ 46.83
